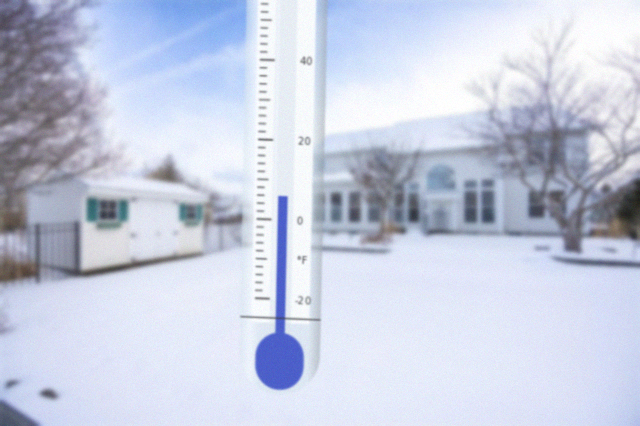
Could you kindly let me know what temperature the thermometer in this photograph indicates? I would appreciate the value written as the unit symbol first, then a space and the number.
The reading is °F 6
